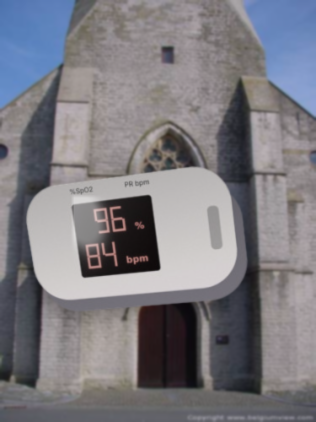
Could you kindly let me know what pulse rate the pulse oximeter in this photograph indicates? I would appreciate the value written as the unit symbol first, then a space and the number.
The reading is bpm 84
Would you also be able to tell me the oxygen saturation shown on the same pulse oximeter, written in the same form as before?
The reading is % 96
